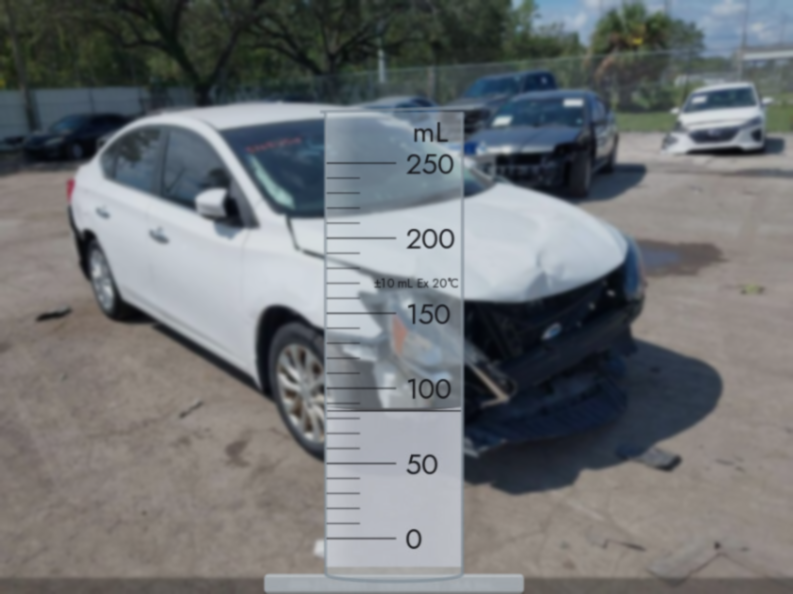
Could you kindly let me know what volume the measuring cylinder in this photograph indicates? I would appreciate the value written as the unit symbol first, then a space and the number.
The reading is mL 85
